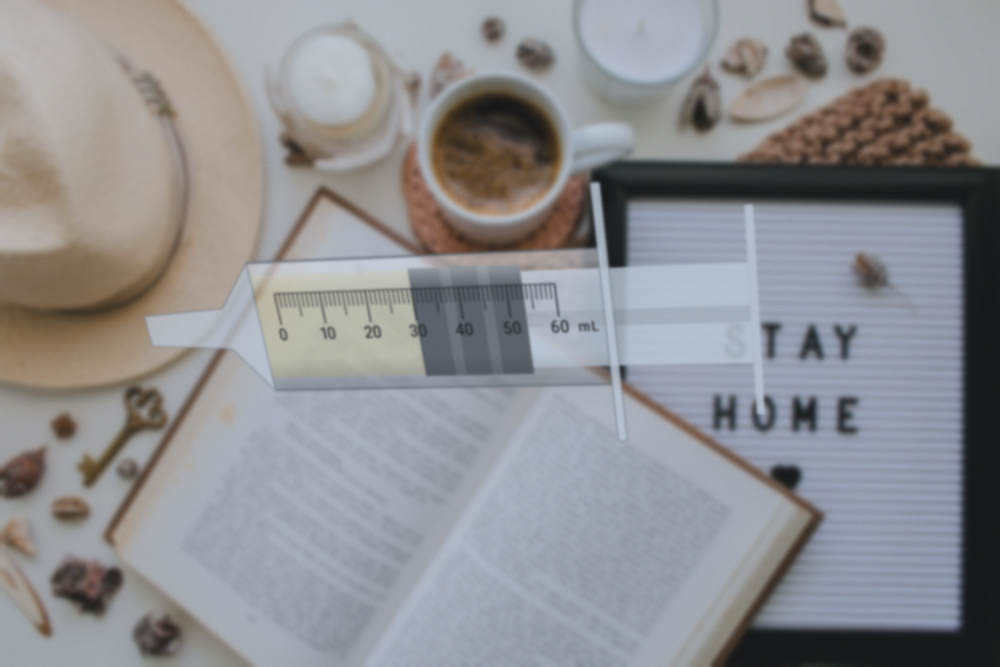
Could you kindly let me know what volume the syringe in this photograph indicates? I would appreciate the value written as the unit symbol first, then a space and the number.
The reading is mL 30
